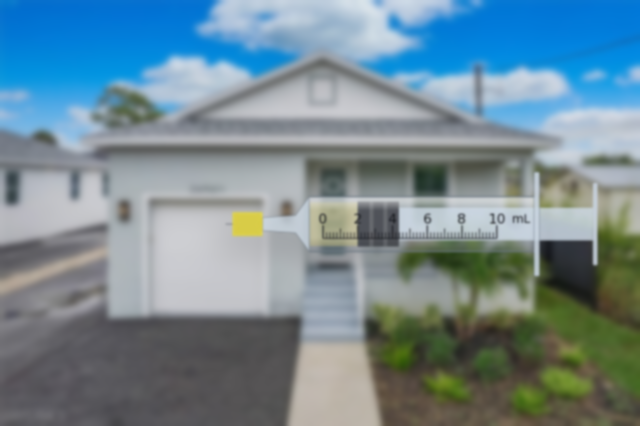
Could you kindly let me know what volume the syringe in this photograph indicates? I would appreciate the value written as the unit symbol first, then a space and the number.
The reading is mL 2
